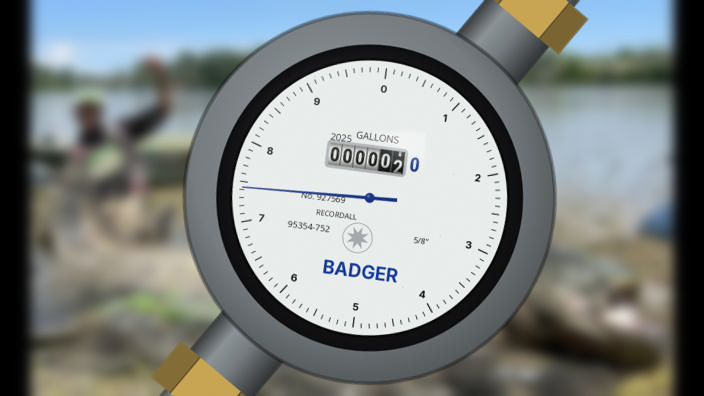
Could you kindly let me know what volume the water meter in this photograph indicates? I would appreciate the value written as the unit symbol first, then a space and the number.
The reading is gal 17.4
